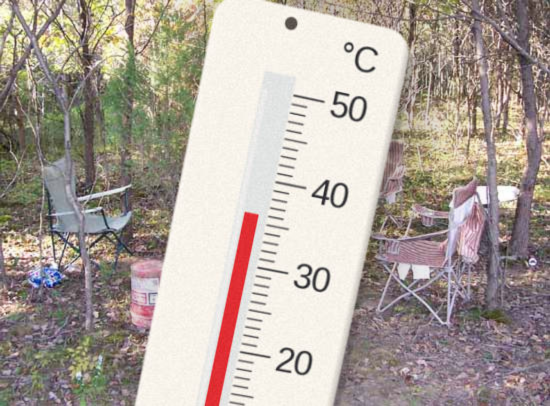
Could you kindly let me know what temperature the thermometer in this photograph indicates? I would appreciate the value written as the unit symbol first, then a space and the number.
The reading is °C 36
